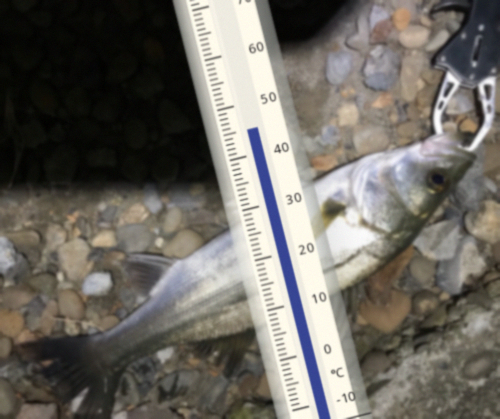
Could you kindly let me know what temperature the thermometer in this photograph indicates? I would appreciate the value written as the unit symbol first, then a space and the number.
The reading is °C 45
